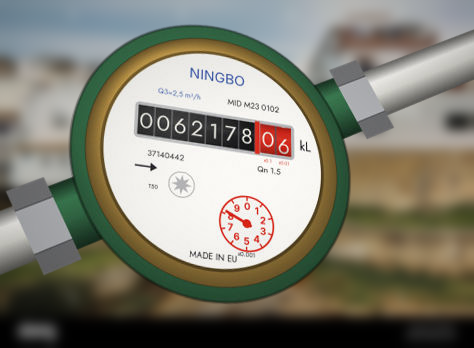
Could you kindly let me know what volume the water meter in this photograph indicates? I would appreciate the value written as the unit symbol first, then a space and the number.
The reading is kL 62178.058
